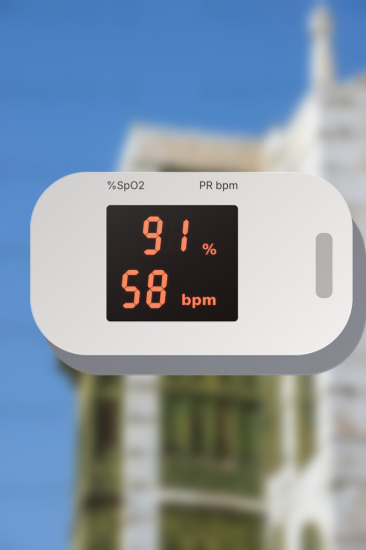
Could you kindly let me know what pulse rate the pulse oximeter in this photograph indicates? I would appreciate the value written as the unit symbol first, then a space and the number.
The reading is bpm 58
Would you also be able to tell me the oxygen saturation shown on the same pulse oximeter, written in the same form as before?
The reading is % 91
